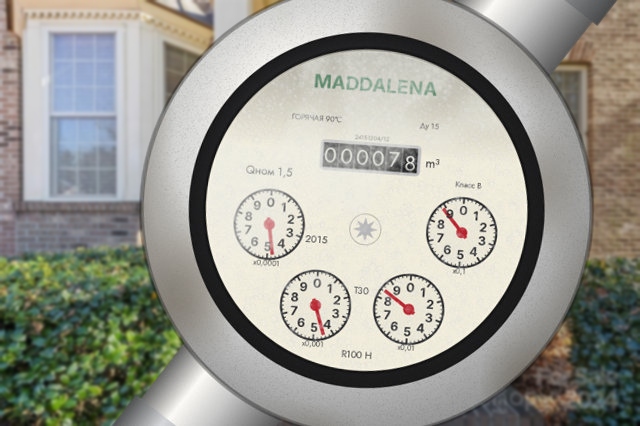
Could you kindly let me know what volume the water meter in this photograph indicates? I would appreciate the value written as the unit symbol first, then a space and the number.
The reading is m³ 77.8844
